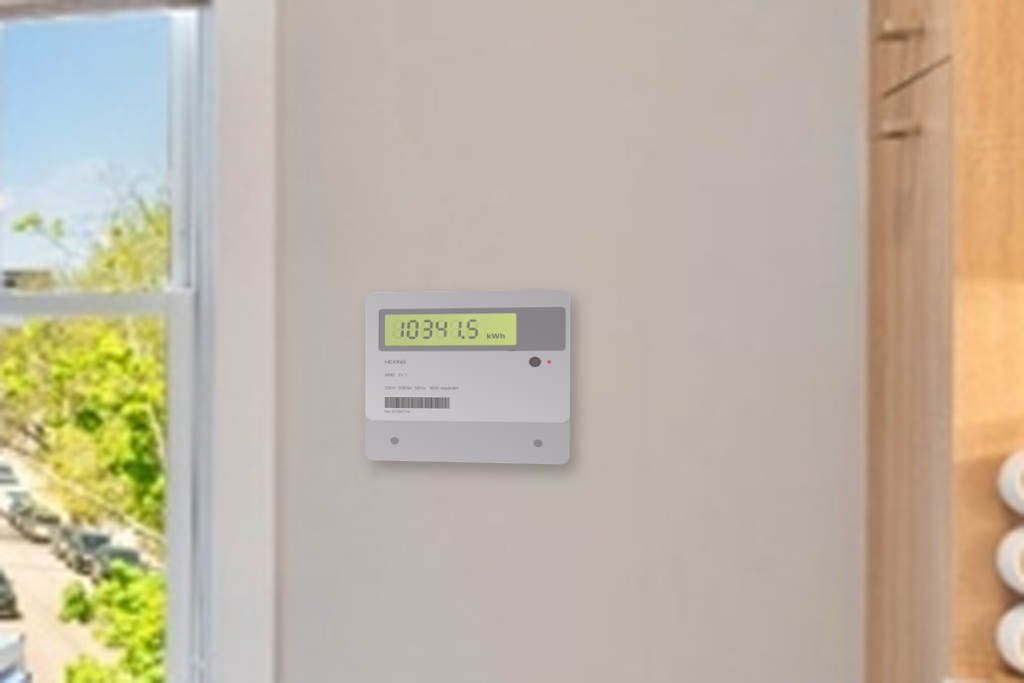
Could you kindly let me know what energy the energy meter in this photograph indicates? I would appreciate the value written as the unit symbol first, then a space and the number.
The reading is kWh 10341.5
